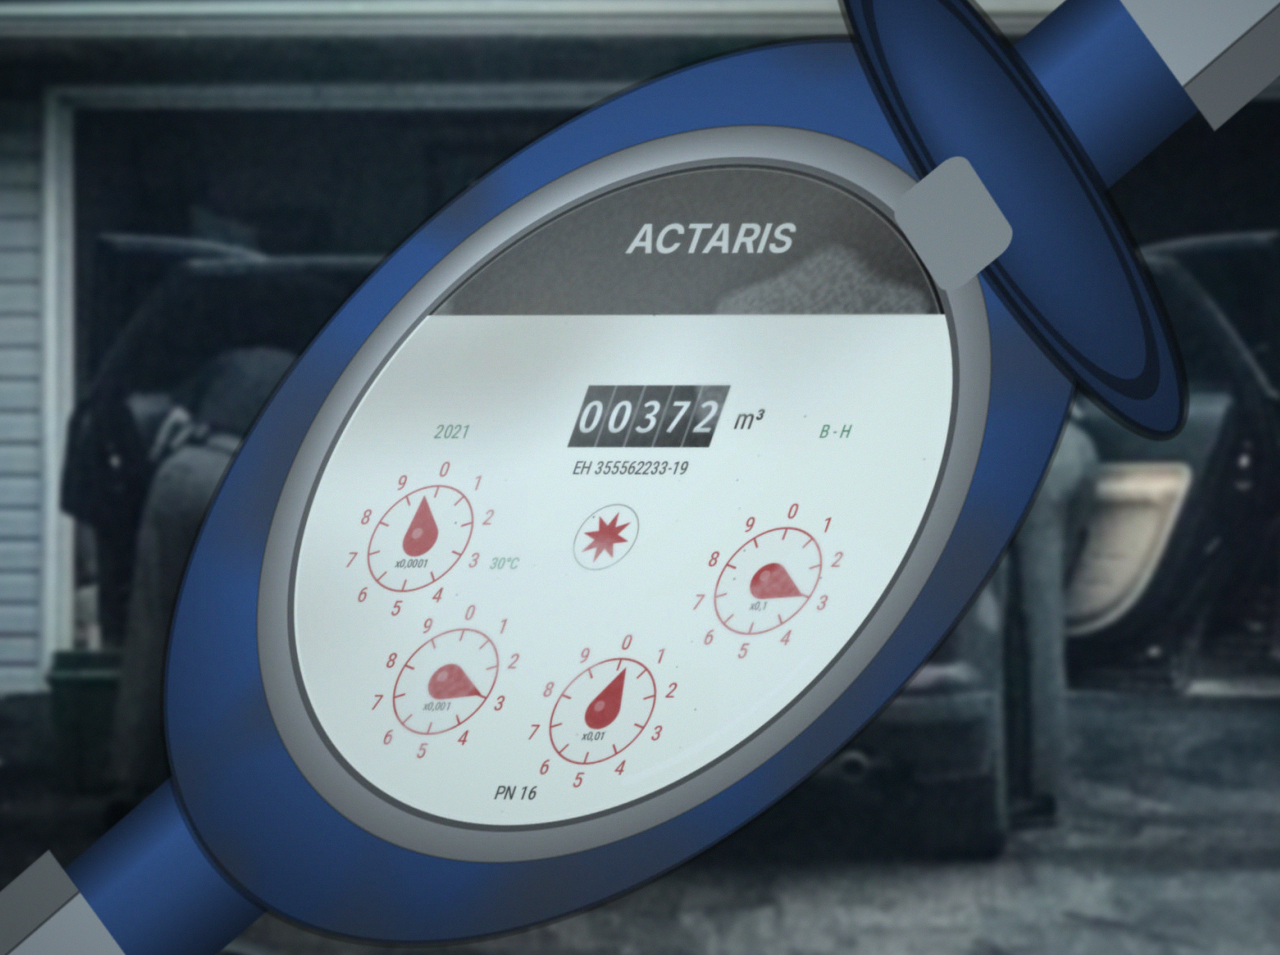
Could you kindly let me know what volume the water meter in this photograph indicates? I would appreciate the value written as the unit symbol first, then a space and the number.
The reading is m³ 372.3029
